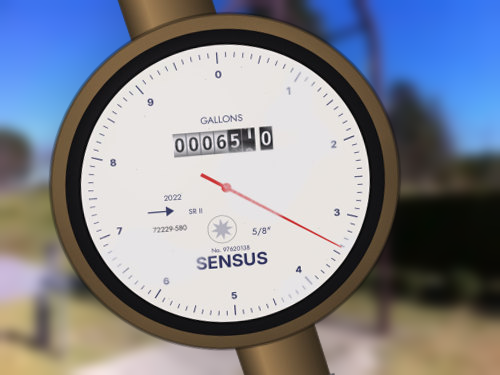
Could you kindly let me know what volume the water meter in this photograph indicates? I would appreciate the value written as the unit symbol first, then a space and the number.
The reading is gal 6513.4
